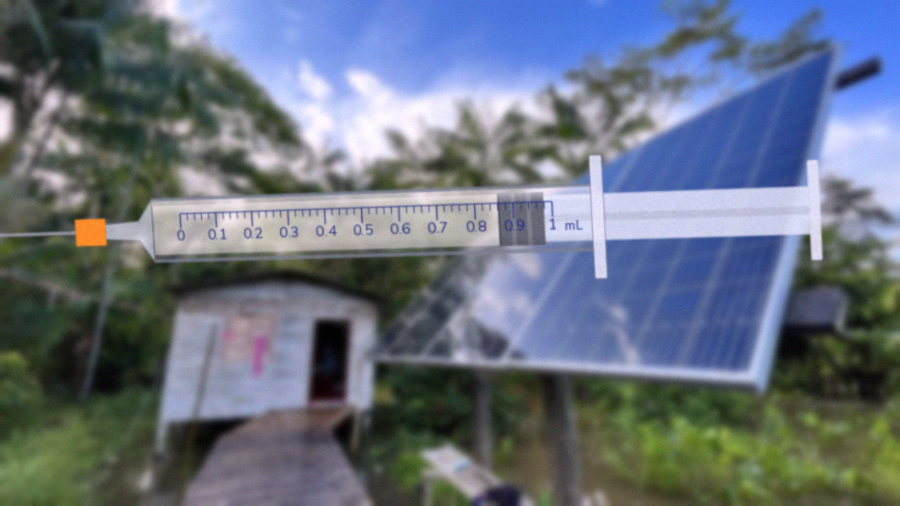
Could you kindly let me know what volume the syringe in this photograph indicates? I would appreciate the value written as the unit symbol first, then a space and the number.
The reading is mL 0.86
